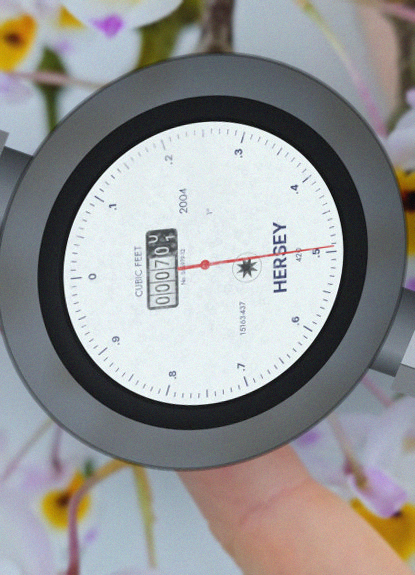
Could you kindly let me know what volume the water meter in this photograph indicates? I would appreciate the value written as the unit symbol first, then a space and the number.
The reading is ft³ 700.49
